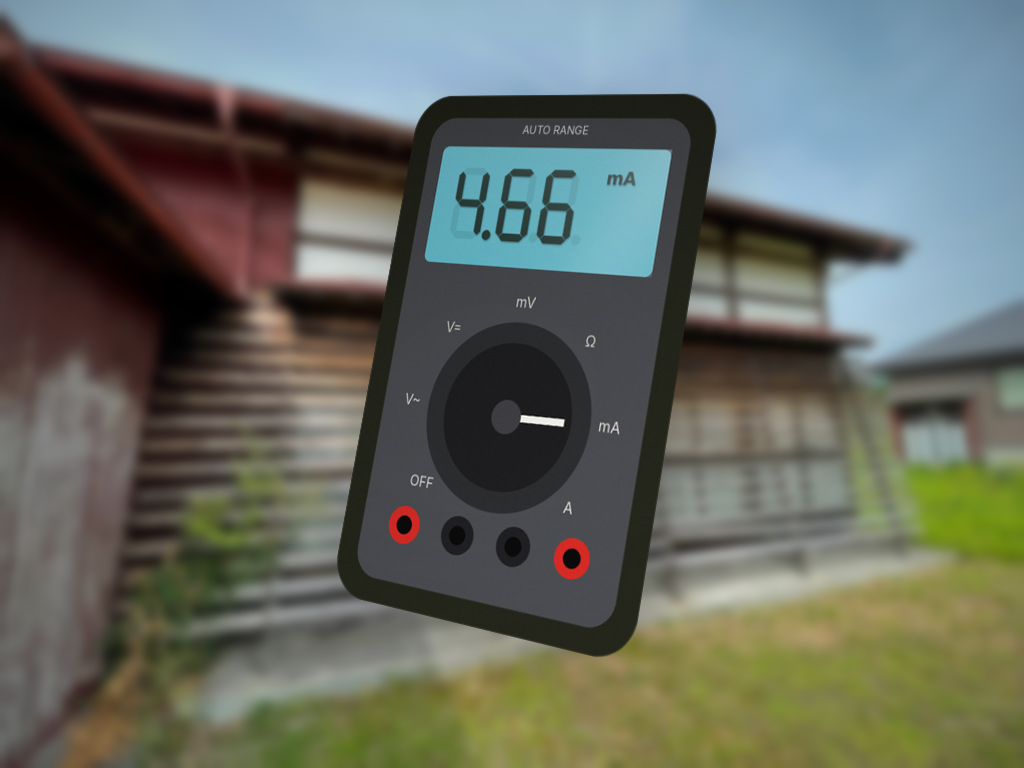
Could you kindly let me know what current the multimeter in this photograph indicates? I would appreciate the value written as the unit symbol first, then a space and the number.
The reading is mA 4.66
